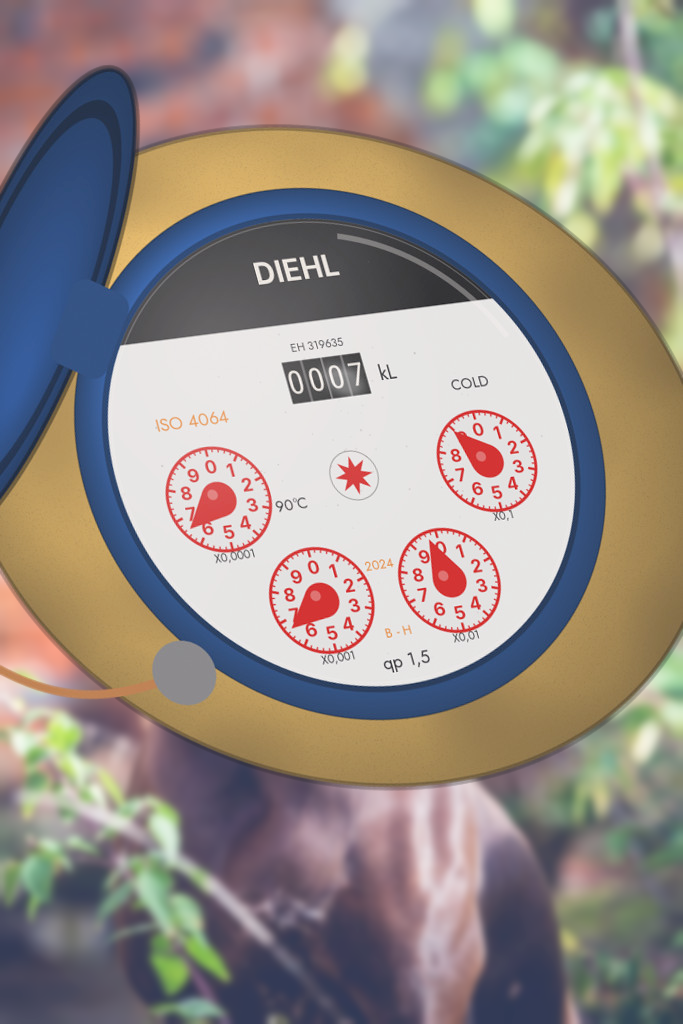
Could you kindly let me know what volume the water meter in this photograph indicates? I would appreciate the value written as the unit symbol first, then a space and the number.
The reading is kL 7.8966
